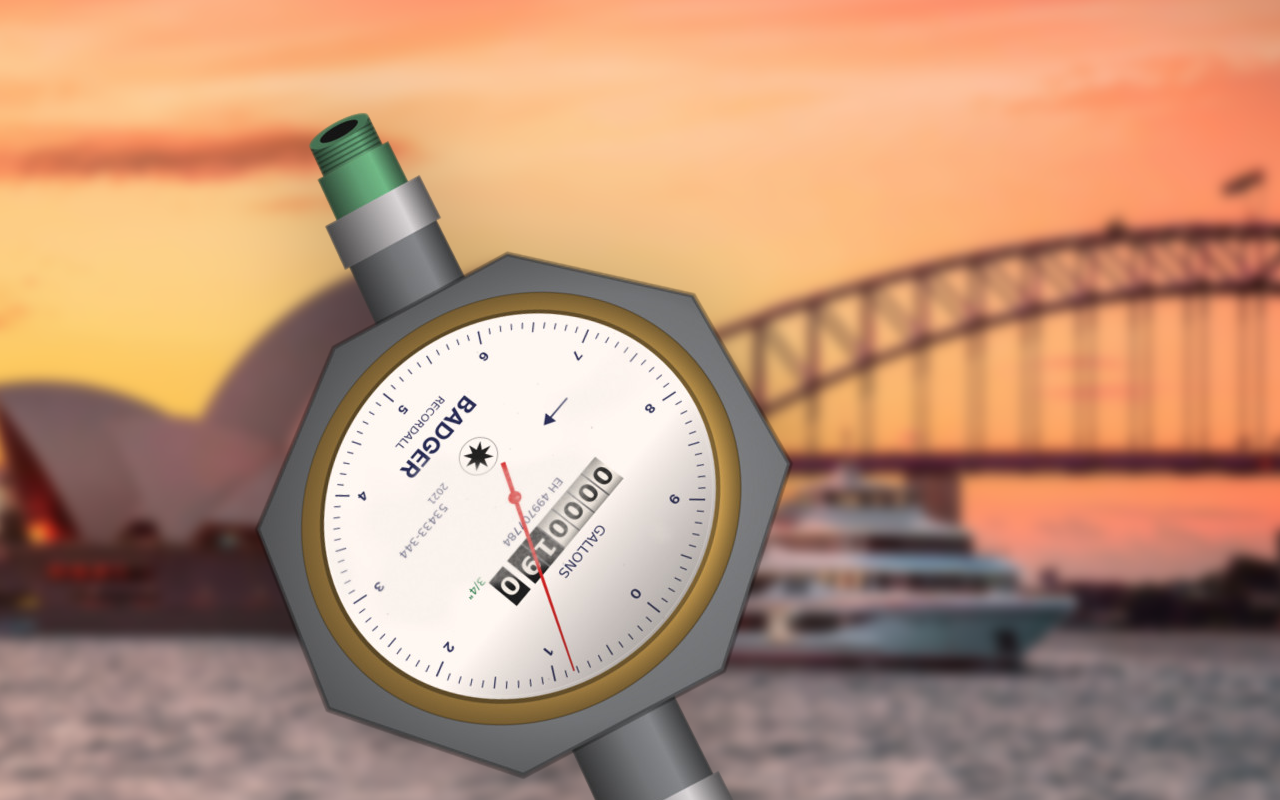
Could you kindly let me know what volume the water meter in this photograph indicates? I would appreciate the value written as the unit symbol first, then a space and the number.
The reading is gal 190.8
